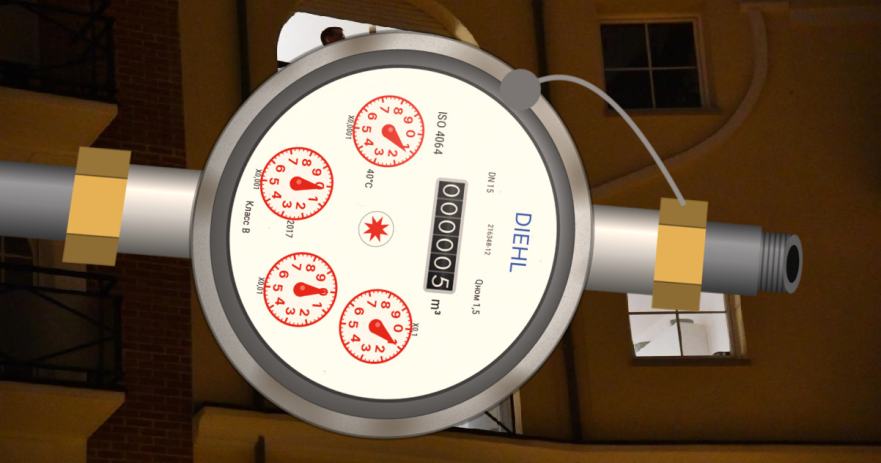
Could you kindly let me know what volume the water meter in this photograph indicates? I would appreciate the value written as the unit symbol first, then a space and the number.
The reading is m³ 5.1001
